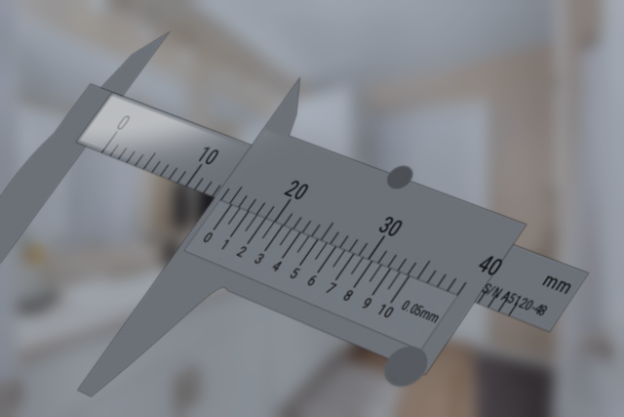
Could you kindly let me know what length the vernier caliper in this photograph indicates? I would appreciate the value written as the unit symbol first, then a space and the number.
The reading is mm 15.2
